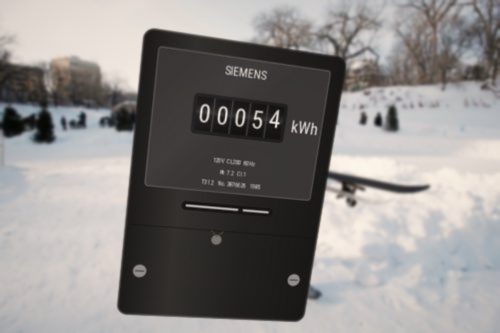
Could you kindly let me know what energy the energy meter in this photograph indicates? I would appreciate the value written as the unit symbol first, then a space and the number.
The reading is kWh 54
